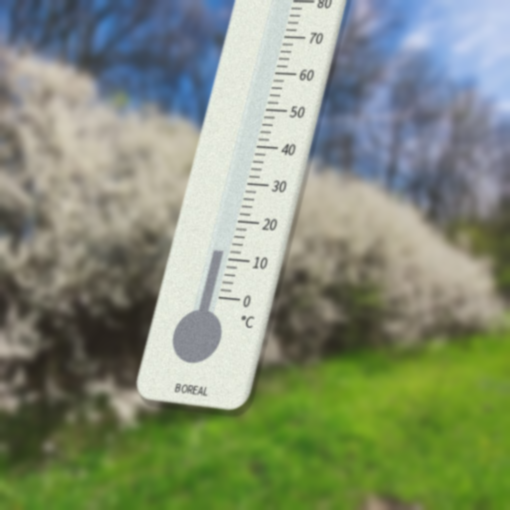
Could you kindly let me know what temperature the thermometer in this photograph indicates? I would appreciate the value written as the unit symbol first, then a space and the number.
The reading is °C 12
